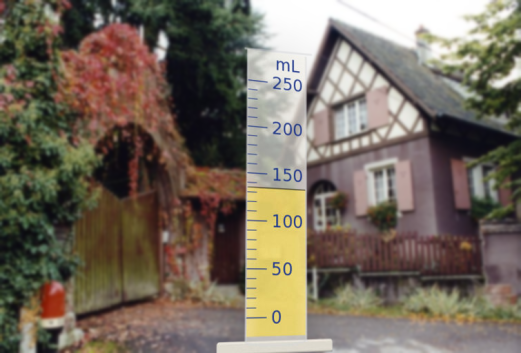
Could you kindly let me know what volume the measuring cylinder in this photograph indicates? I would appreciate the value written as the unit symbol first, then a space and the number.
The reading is mL 135
